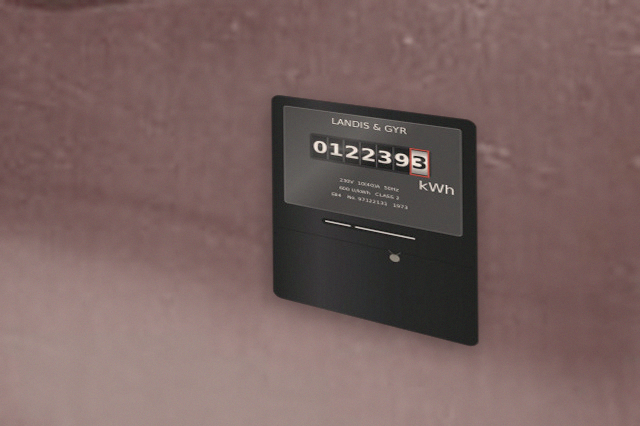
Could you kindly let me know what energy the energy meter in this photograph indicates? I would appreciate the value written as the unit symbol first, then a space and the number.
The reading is kWh 12239.3
